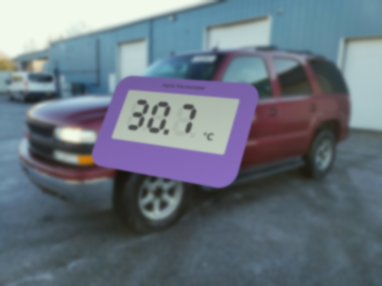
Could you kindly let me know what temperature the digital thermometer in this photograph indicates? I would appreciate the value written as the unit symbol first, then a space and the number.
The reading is °C 30.7
